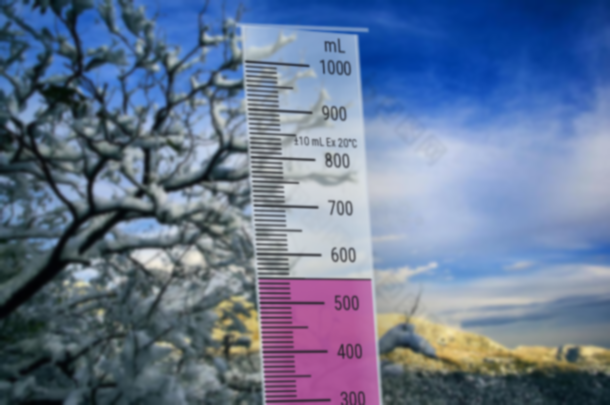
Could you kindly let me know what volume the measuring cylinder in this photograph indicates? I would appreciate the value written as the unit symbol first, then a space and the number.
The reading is mL 550
